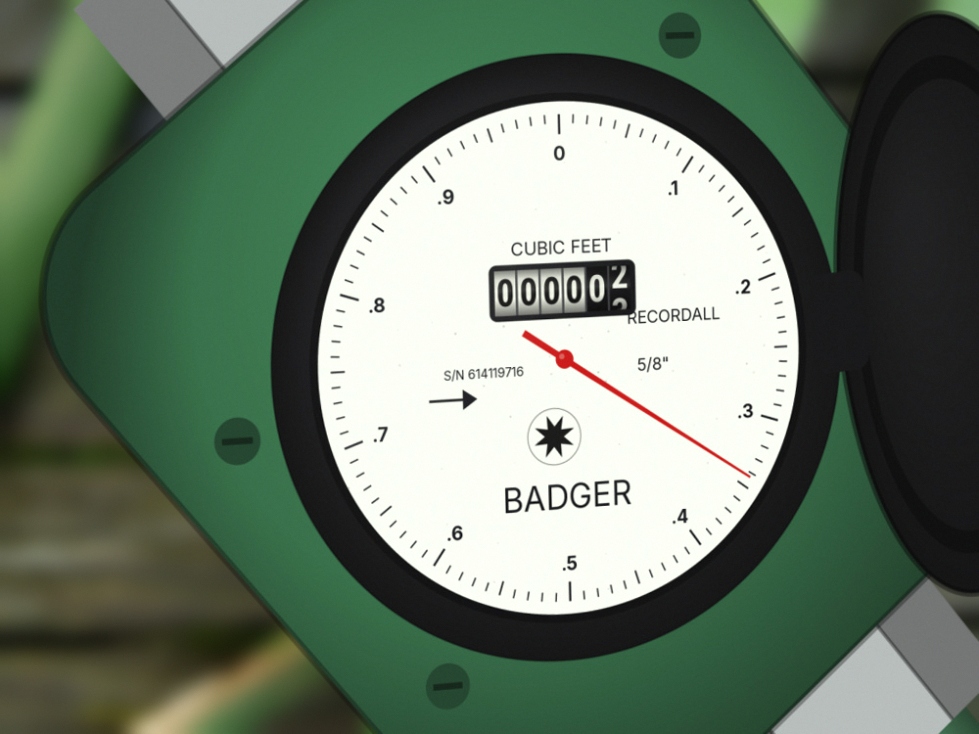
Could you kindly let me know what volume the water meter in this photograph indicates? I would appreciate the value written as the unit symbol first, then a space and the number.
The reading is ft³ 2.34
